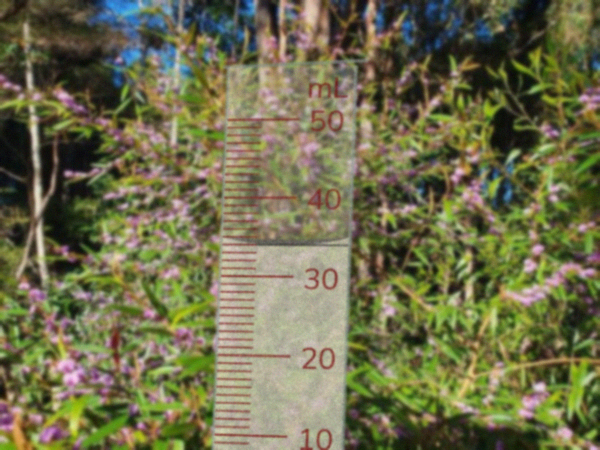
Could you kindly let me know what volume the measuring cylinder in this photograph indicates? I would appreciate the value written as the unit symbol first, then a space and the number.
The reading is mL 34
